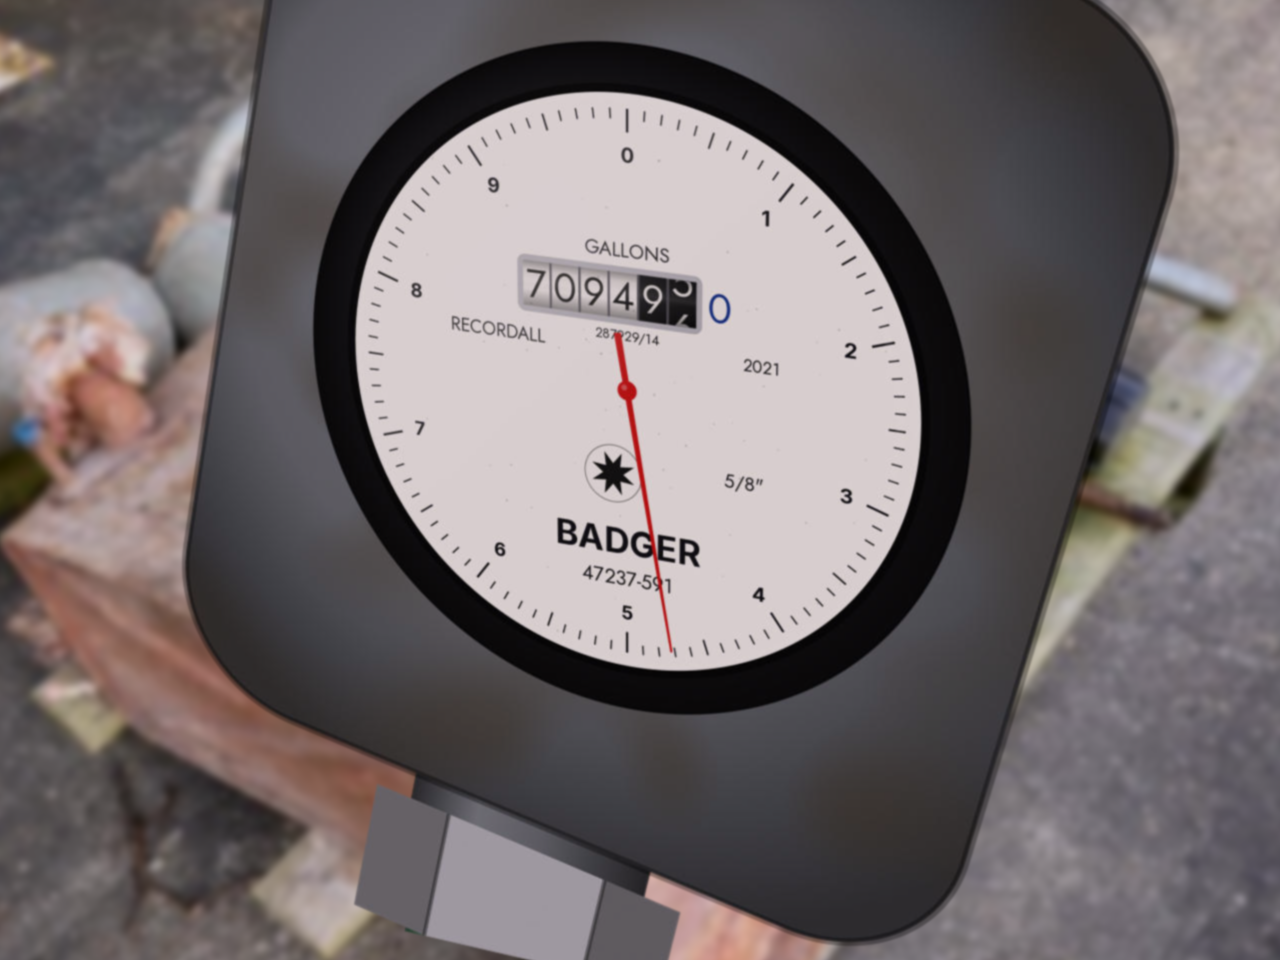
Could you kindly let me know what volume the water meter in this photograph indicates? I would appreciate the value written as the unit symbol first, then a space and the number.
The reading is gal 7094954.7
